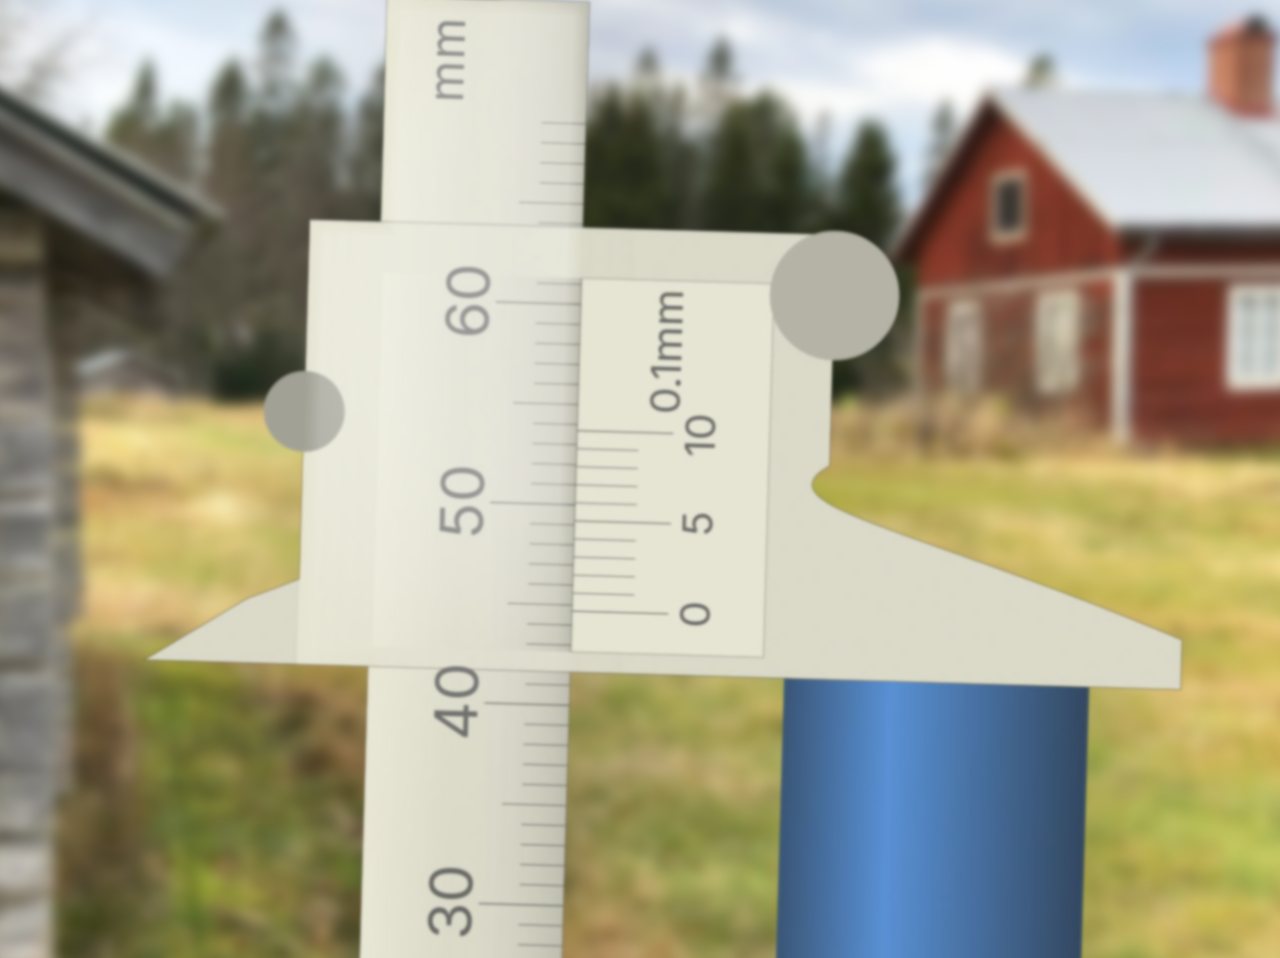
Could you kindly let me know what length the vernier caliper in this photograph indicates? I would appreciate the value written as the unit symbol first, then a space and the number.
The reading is mm 44.7
